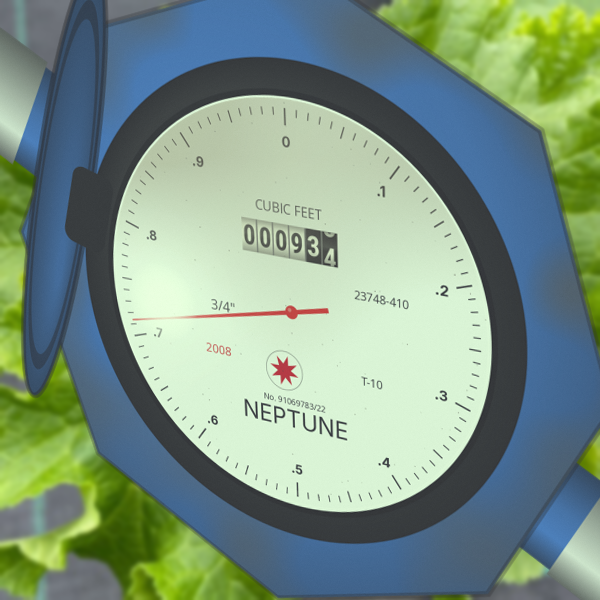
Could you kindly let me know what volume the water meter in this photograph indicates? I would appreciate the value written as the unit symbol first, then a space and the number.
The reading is ft³ 933.71
